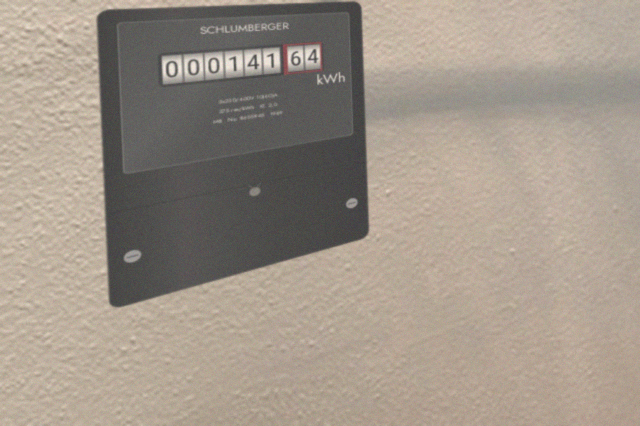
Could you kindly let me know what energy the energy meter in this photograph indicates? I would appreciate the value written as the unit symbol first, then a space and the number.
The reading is kWh 141.64
